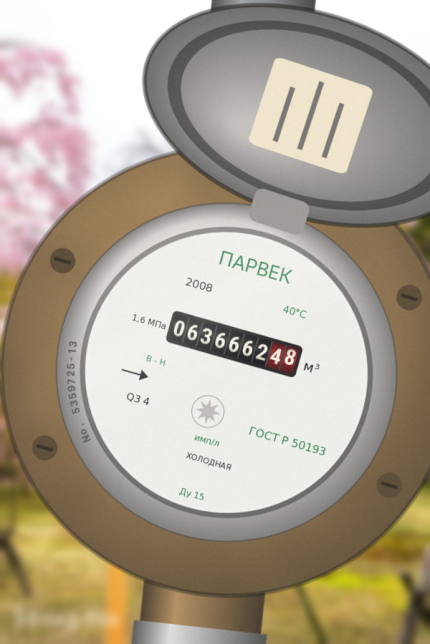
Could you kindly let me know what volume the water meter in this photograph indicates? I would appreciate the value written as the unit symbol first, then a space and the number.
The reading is m³ 636662.48
